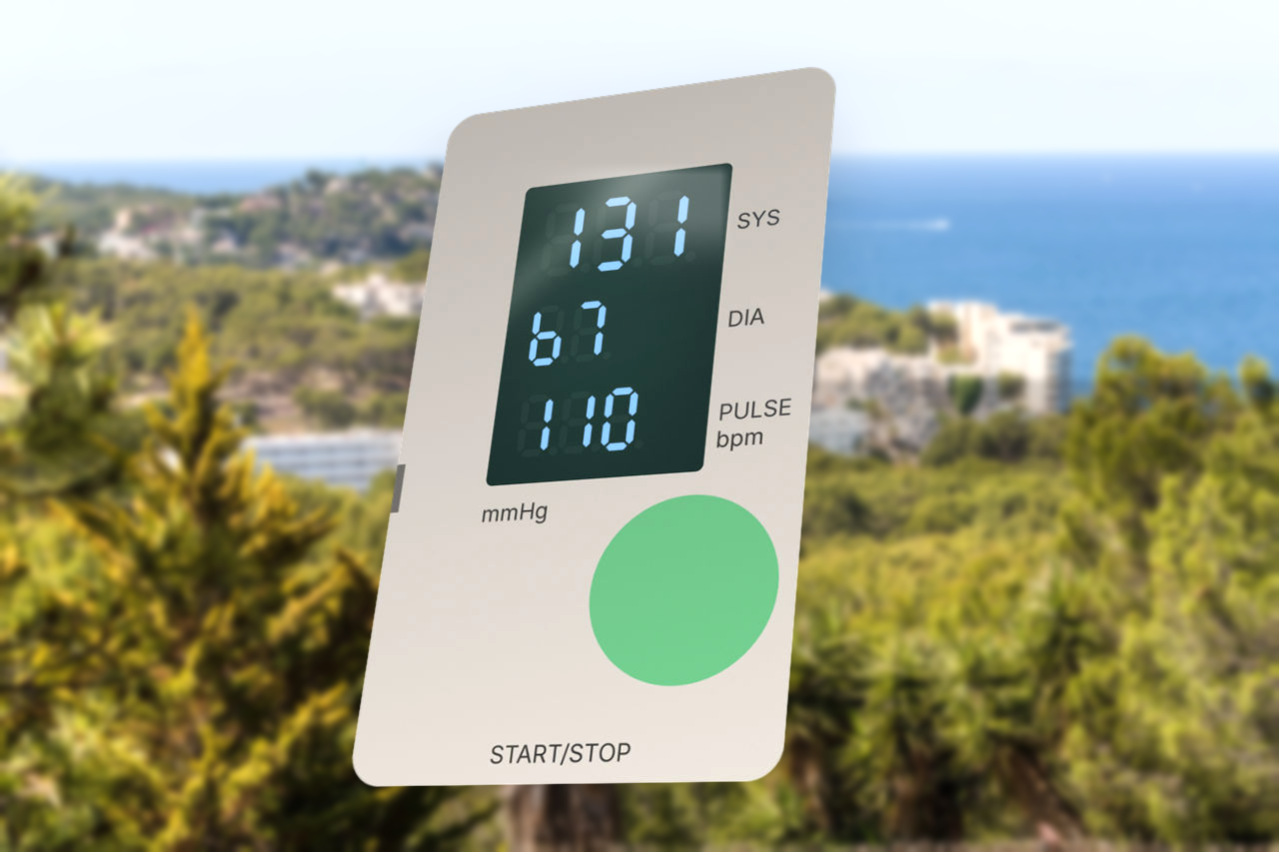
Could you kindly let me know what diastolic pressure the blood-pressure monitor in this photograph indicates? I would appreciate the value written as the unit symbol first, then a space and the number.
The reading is mmHg 67
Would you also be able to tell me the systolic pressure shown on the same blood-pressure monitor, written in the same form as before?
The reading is mmHg 131
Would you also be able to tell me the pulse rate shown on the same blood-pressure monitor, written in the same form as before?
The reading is bpm 110
